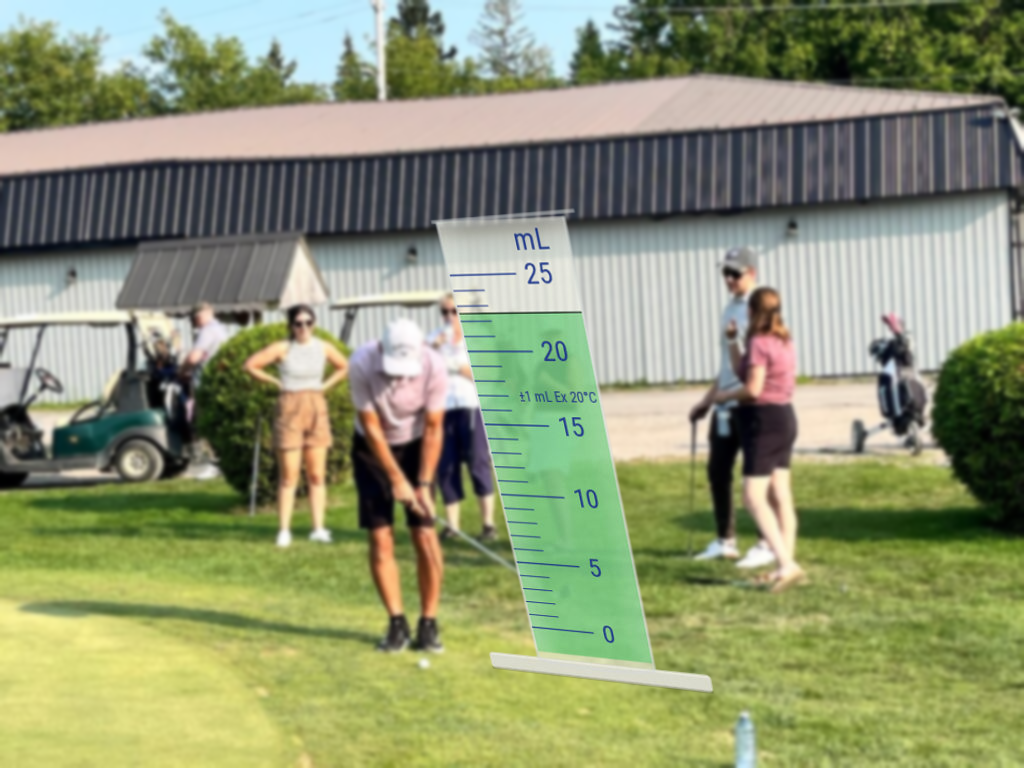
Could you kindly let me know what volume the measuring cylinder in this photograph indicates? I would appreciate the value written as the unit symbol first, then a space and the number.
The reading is mL 22.5
